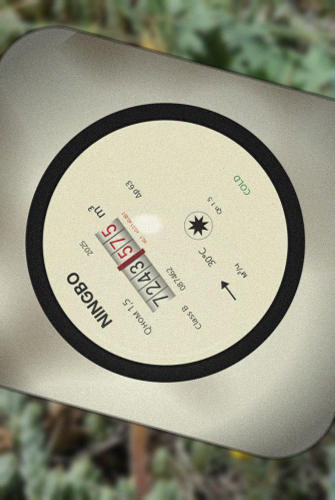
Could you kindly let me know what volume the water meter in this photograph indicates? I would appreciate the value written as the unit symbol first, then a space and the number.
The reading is m³ 7243.575
